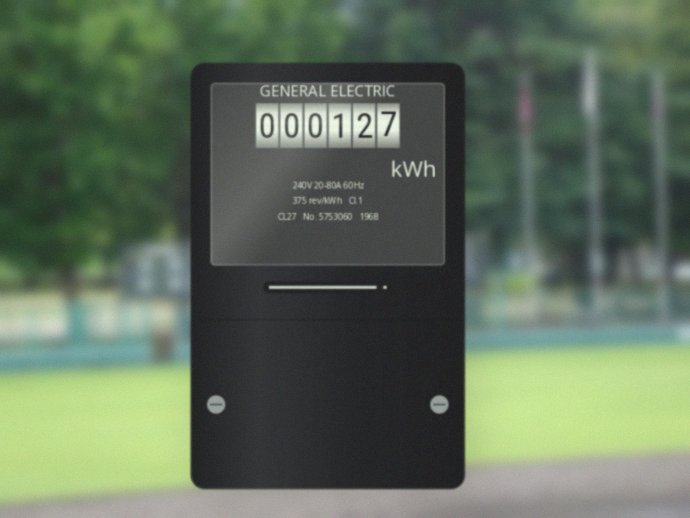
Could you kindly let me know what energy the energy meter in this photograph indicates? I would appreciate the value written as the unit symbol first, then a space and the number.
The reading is kWh 127
